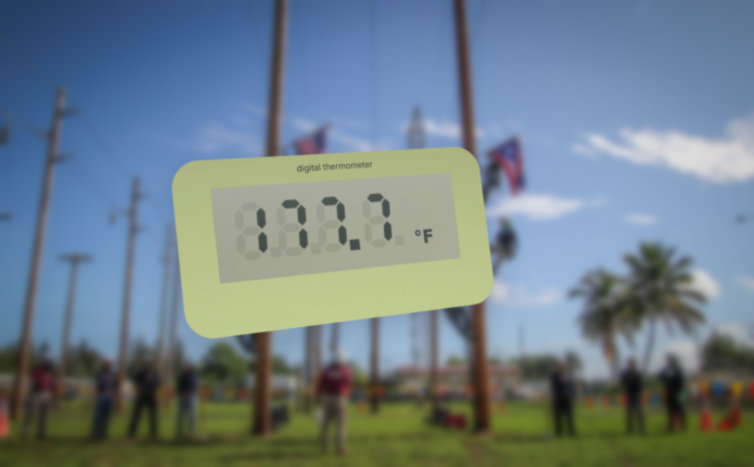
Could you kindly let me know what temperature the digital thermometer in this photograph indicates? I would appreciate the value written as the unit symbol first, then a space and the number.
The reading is °F 177.7
